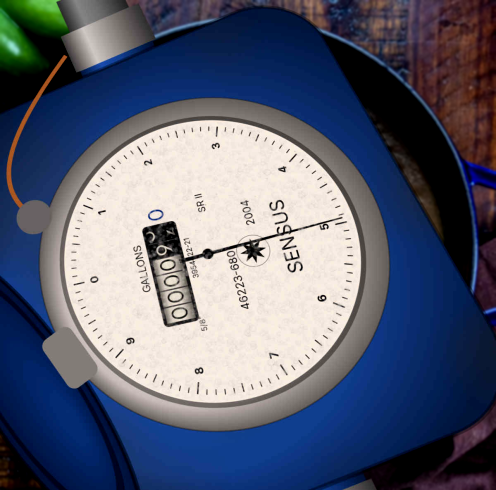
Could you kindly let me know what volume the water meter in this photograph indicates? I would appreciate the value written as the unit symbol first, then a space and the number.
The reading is gal 954.9
